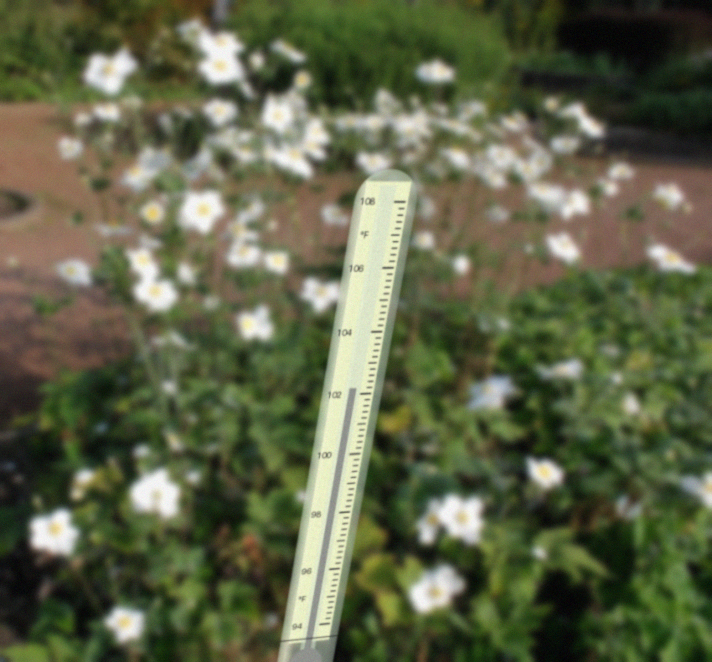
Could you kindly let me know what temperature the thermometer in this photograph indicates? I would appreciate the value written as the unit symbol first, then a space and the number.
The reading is °F 102.2
